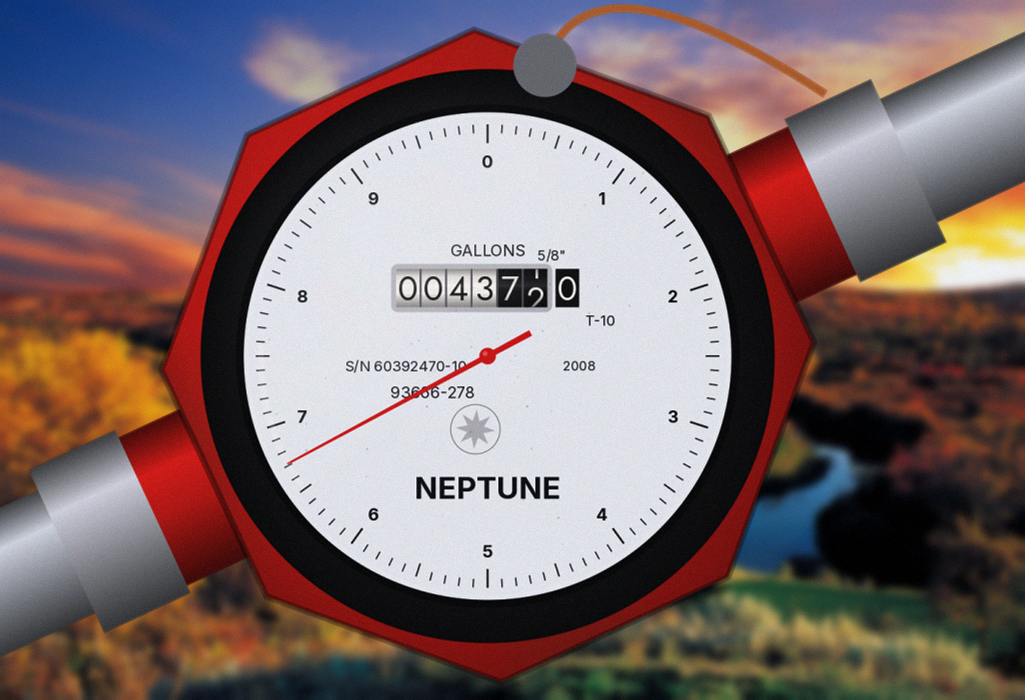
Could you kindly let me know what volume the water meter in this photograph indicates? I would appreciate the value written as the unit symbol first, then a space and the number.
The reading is gal 43716.7
